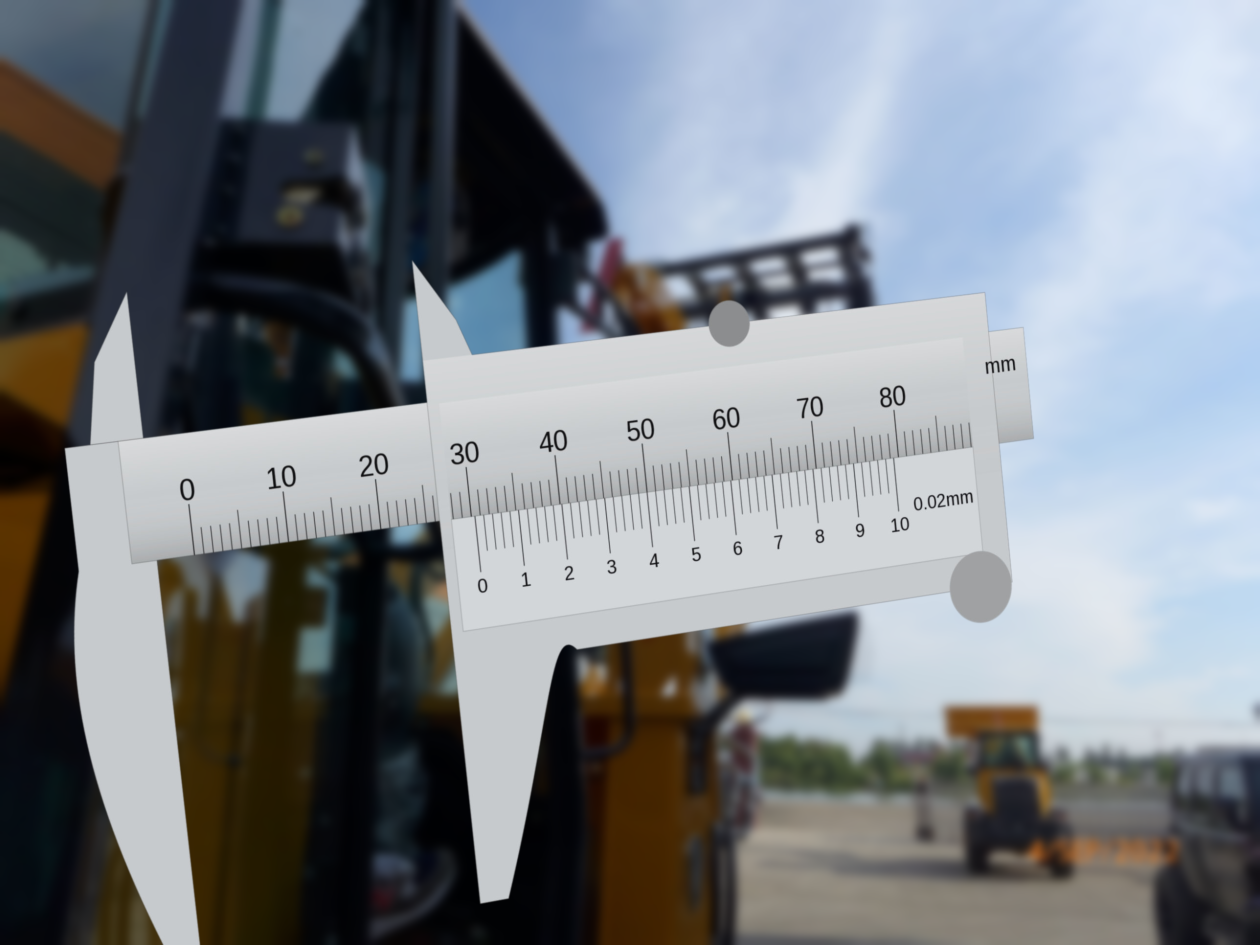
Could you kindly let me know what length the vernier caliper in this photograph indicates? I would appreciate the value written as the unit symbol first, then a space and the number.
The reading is mm 30.4
